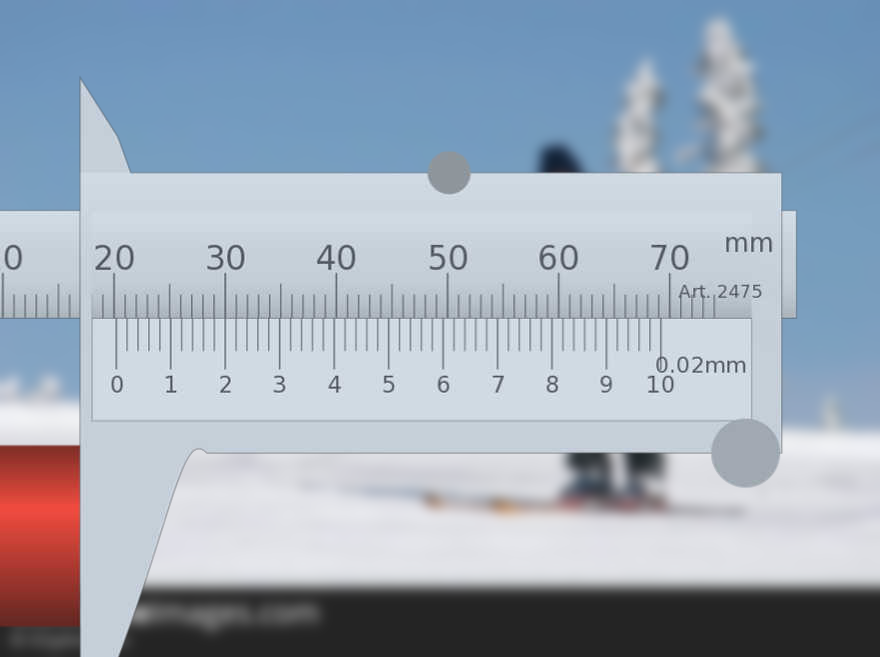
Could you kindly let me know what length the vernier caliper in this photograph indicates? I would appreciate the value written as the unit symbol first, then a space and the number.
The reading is mm 20.2
